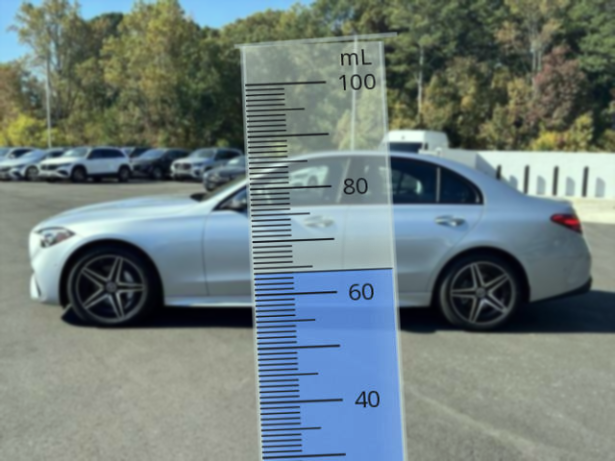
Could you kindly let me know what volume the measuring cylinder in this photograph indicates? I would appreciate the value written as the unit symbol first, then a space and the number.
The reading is mL 64
